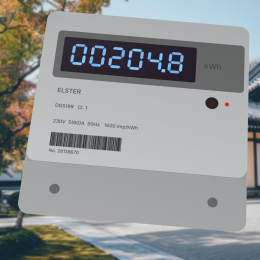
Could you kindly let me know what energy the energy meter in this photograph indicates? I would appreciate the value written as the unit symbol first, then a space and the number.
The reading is kWh 204.8
